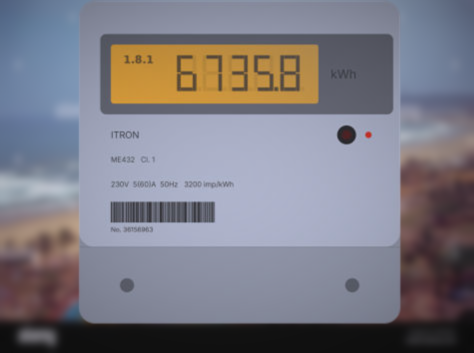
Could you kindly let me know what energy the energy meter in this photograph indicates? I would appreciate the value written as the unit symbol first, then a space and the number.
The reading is kWh 6735.8
